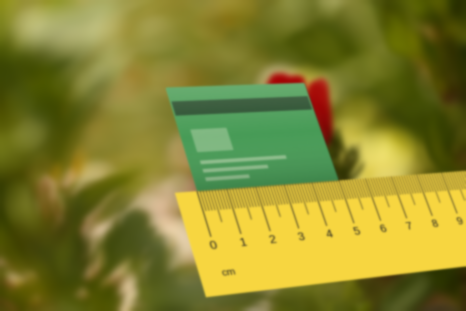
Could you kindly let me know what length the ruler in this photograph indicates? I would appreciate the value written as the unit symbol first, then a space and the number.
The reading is cm 5
